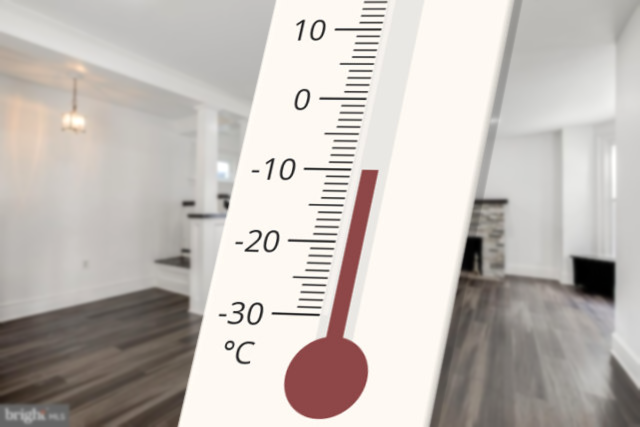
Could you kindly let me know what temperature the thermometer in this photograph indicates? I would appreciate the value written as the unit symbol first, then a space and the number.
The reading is °C -10
